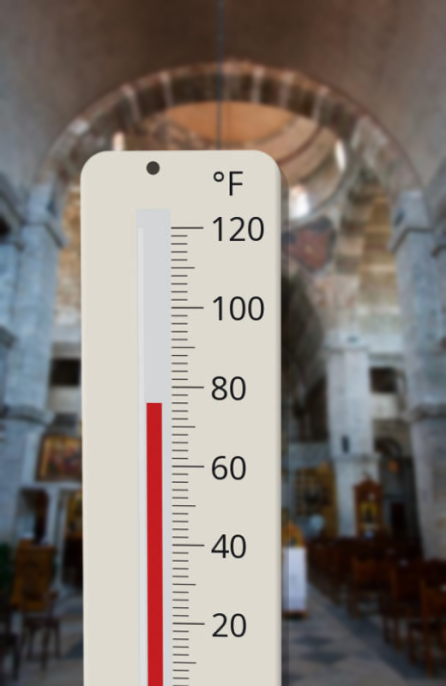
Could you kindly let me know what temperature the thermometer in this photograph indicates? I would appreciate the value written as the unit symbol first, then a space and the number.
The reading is °F 76
